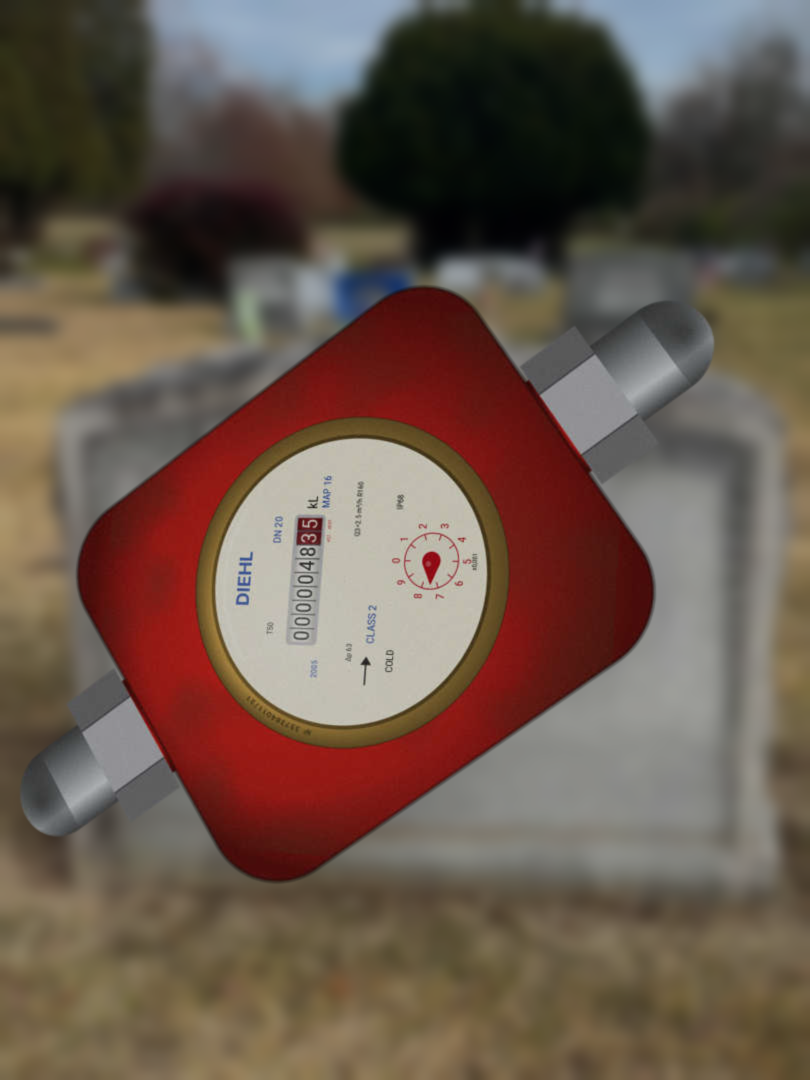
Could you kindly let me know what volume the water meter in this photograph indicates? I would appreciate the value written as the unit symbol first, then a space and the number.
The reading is kL 48.357
